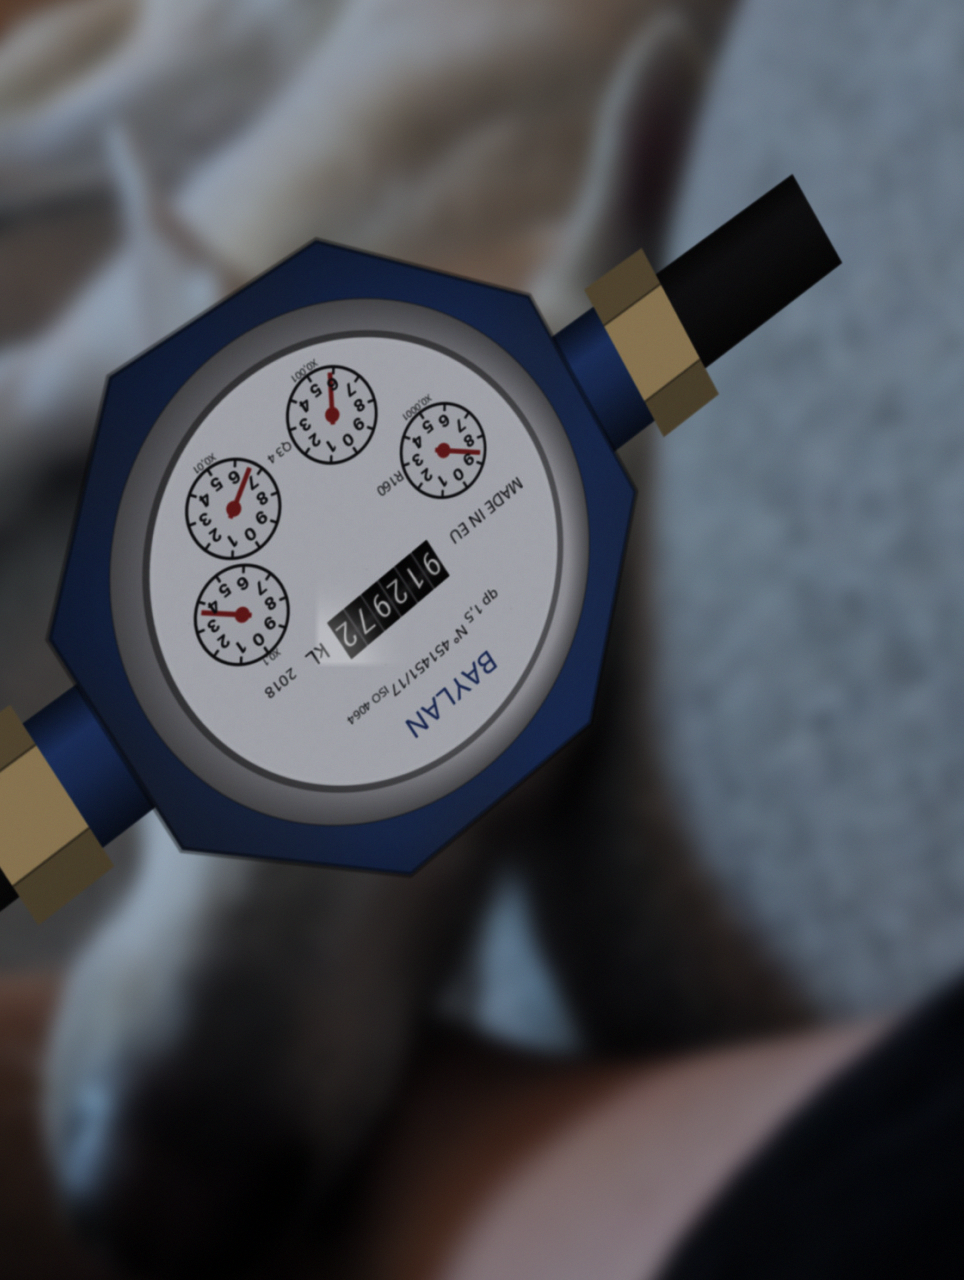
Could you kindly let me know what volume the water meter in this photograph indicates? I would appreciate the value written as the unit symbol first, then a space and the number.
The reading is kL 912972.3658
